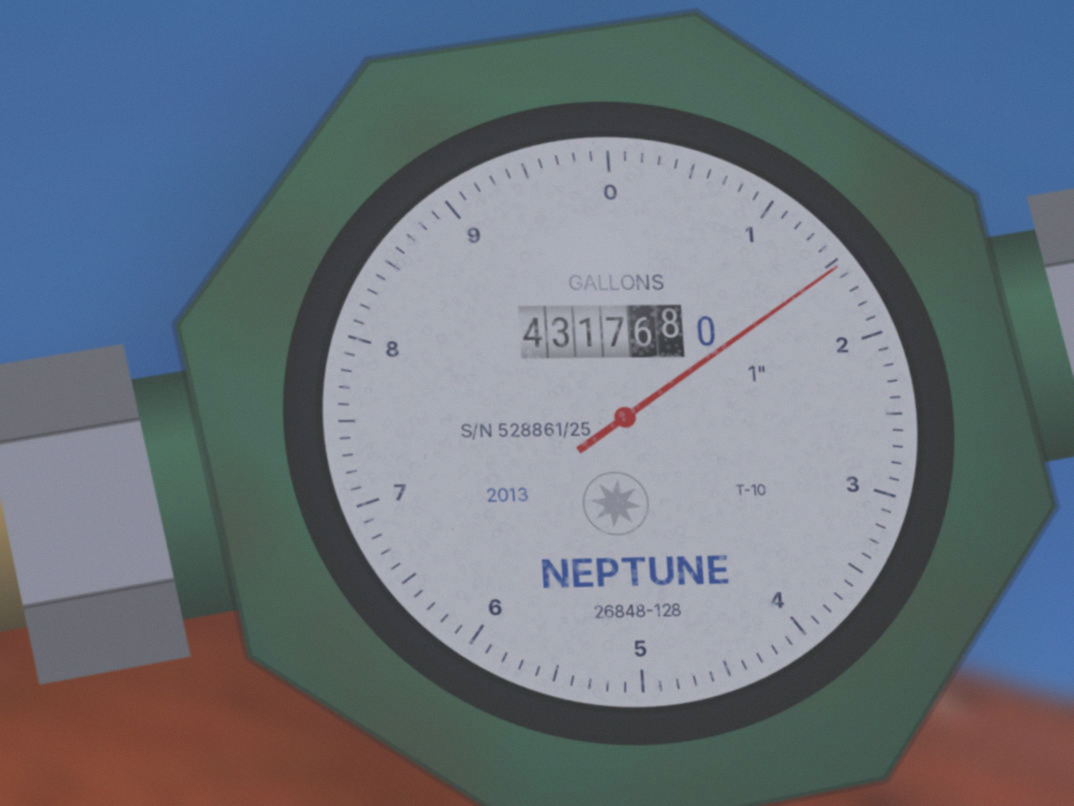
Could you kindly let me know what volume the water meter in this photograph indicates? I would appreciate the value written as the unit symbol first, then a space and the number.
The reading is gal 4317681.5
